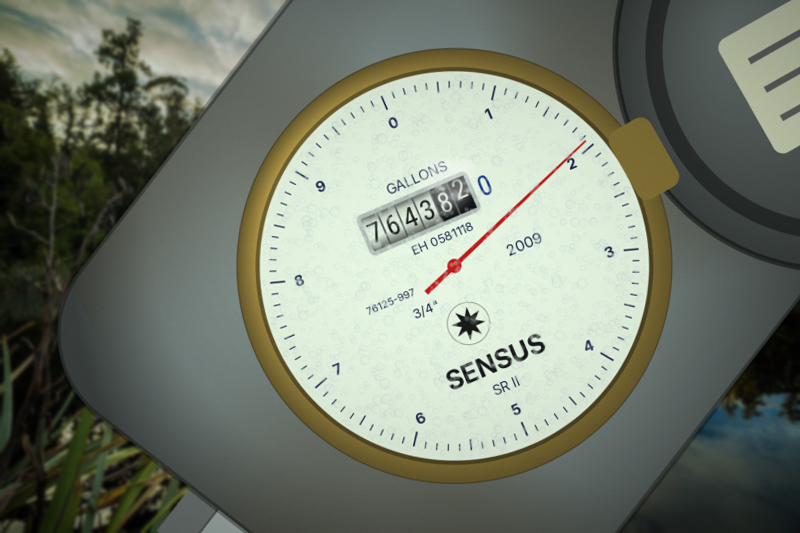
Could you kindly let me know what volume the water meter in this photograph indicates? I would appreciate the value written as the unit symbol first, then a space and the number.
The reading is gal 7643821.9
